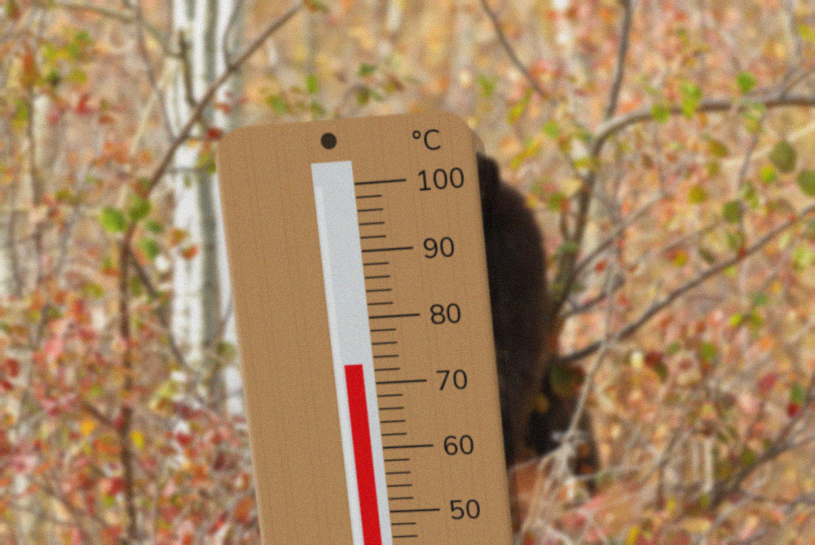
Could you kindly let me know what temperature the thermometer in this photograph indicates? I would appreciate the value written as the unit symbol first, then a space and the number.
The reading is °C 73
